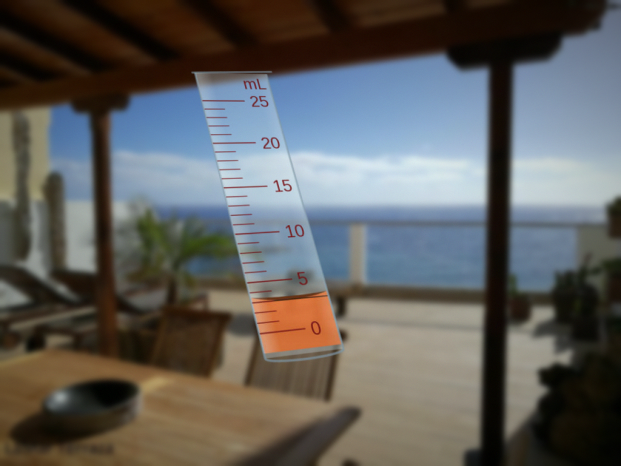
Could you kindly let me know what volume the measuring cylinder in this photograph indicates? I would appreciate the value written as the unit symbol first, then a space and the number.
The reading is mL 3
